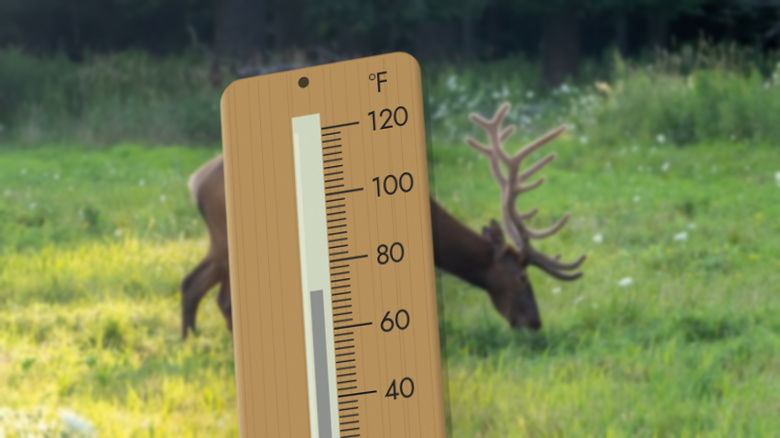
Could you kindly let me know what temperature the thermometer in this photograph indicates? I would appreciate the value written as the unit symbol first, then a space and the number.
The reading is °F 72
